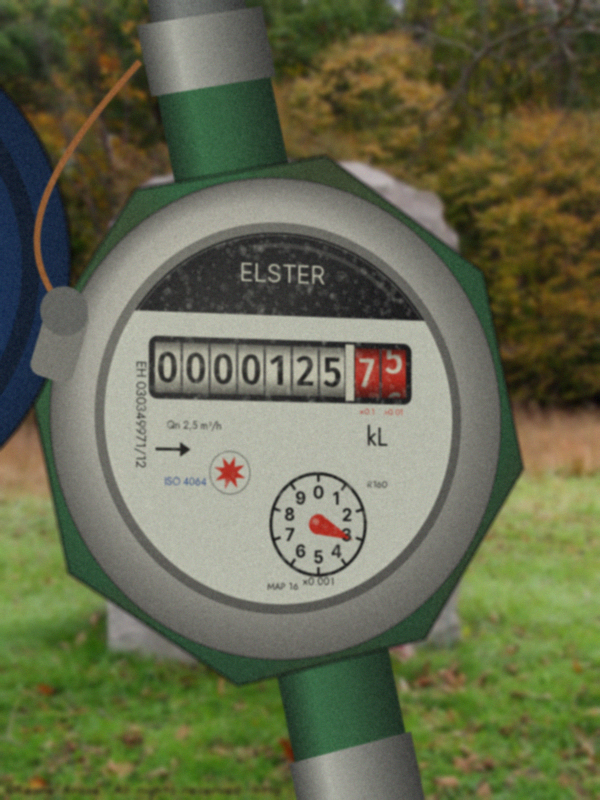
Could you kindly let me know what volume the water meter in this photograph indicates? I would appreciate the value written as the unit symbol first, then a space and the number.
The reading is kL 125.753
